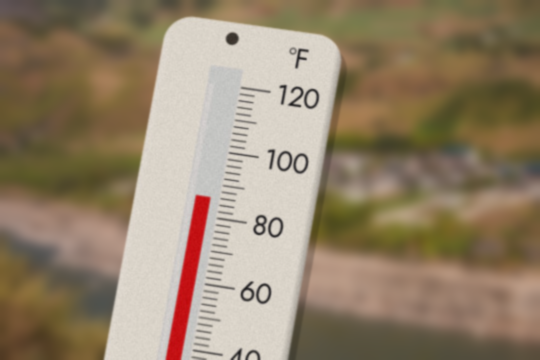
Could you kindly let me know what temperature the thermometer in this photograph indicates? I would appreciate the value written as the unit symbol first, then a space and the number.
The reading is °F 86
